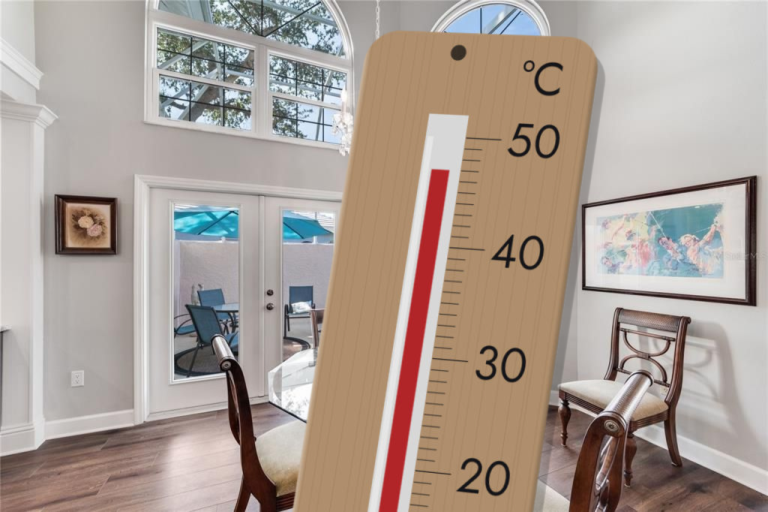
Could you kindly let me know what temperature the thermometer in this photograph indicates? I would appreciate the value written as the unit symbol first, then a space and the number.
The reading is °C 47
